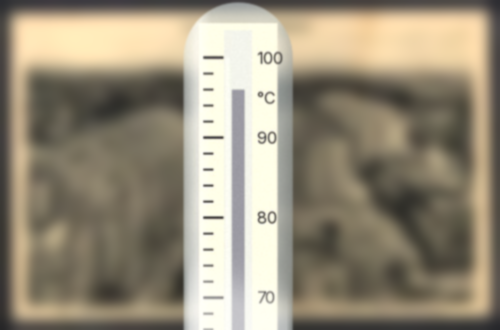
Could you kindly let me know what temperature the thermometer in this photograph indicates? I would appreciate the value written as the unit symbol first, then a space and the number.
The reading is °C 96
